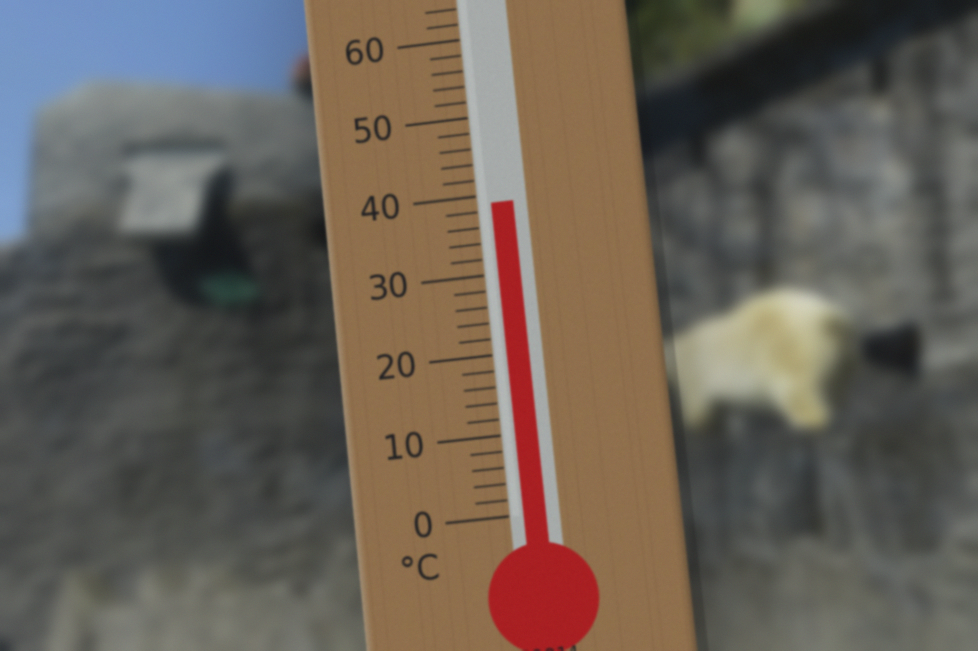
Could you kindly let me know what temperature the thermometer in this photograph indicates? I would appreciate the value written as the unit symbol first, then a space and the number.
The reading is °C 39
